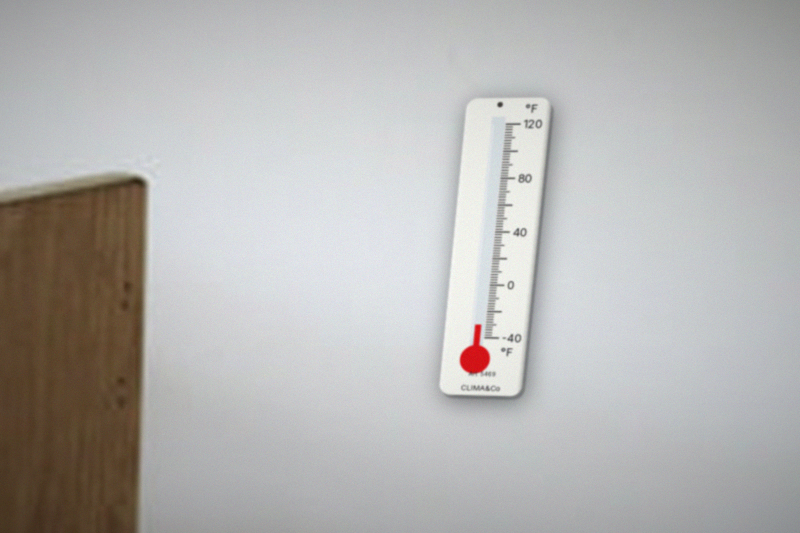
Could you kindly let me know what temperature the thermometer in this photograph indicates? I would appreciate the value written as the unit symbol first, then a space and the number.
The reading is °F -30
